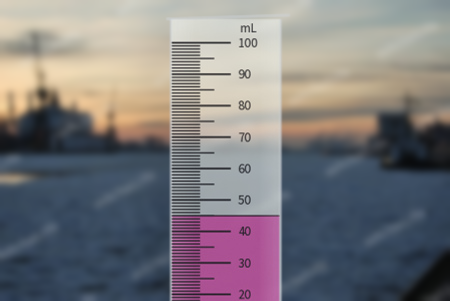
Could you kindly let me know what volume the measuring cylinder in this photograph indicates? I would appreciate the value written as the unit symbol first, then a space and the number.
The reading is mL 45
